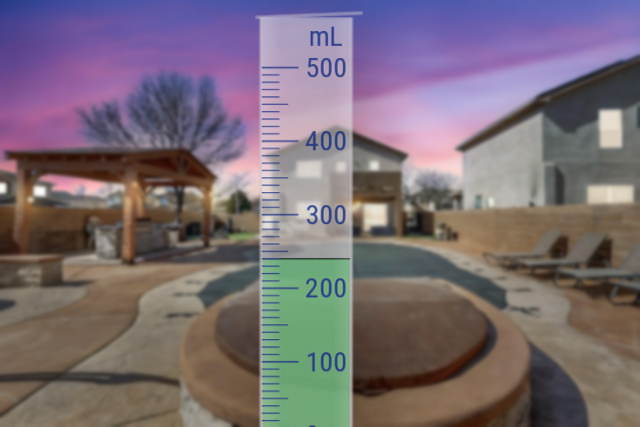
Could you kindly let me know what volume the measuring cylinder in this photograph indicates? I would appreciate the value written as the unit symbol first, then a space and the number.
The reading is mL 240
